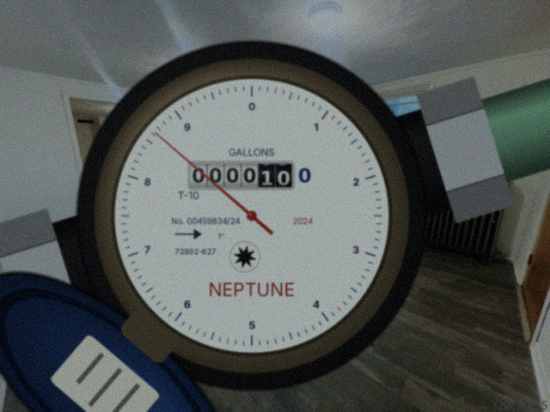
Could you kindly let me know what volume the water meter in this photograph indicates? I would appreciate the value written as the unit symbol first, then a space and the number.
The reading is gal 98.6
